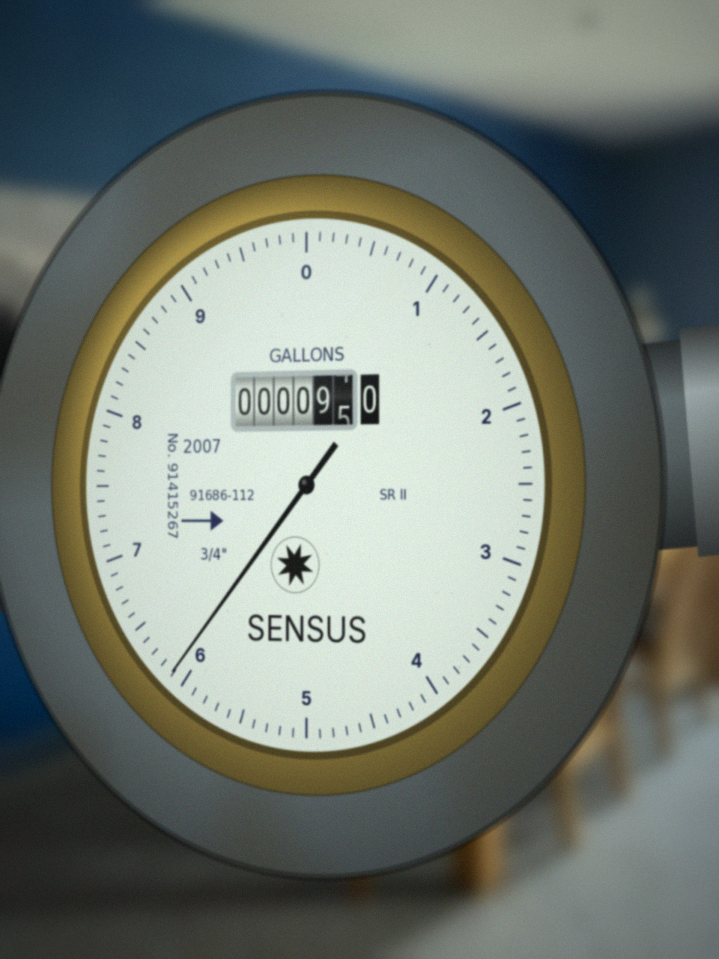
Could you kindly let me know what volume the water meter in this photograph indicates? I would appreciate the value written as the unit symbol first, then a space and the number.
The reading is gal 946.1
